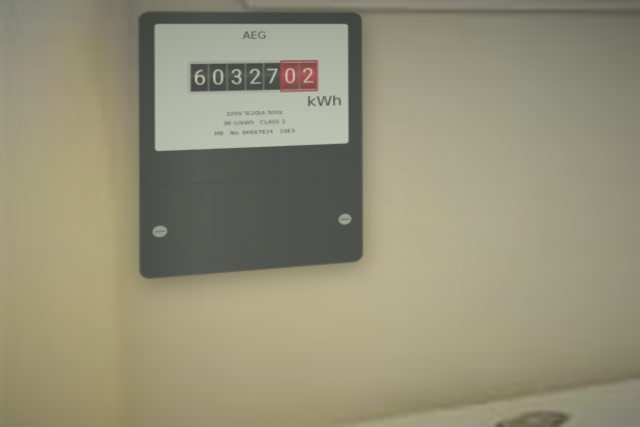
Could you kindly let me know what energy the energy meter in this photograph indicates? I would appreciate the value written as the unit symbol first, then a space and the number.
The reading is kWh 60327.02
